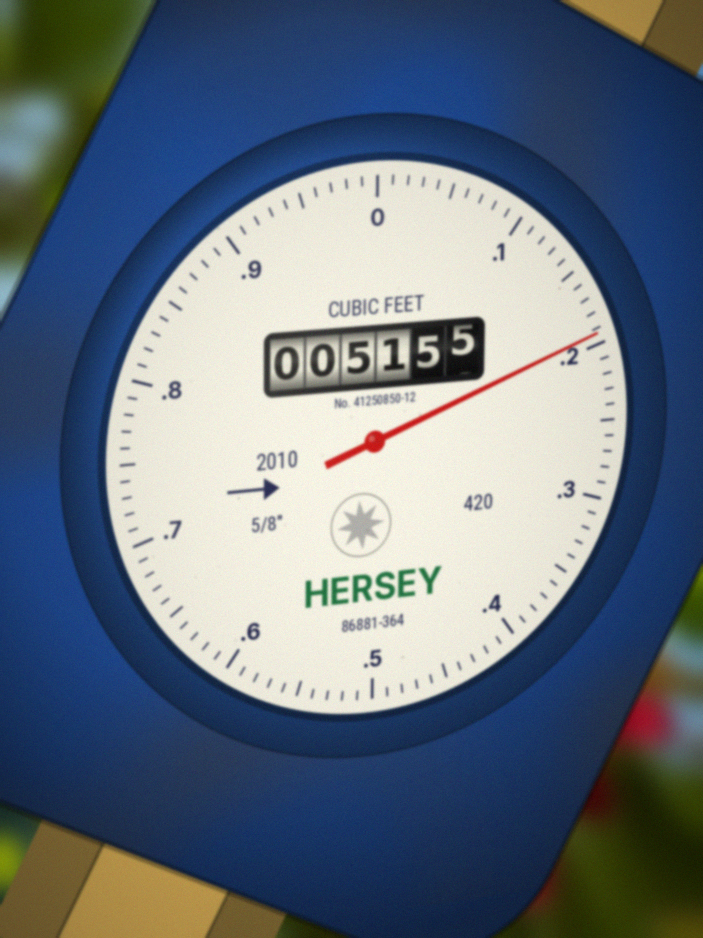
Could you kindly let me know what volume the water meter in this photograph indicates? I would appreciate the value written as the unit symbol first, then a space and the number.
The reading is ft³ 5155.19
